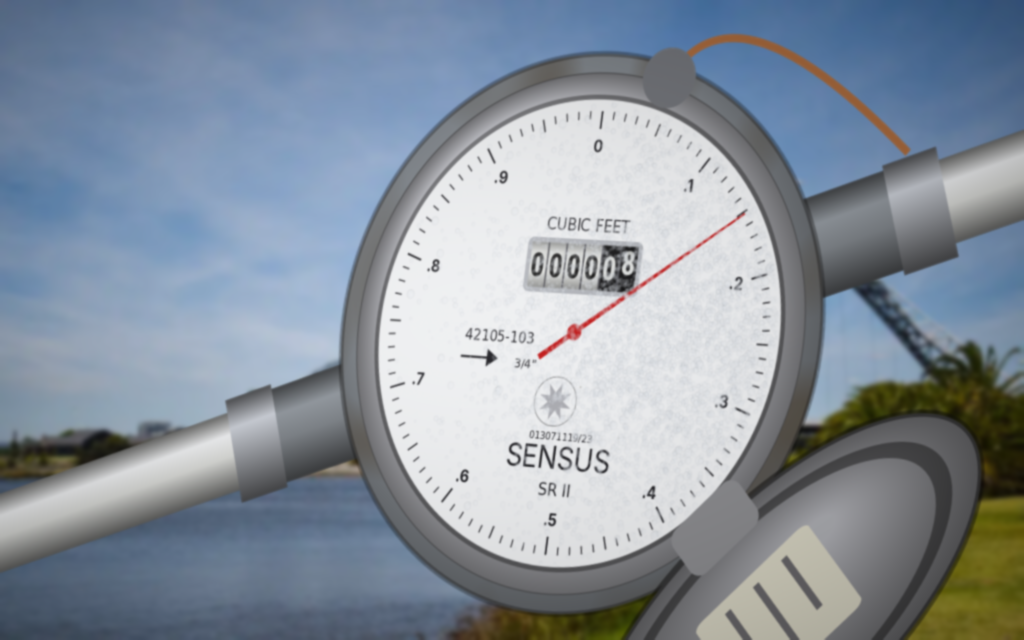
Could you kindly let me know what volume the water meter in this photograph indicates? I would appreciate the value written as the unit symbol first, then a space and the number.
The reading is ft³ 8.15
